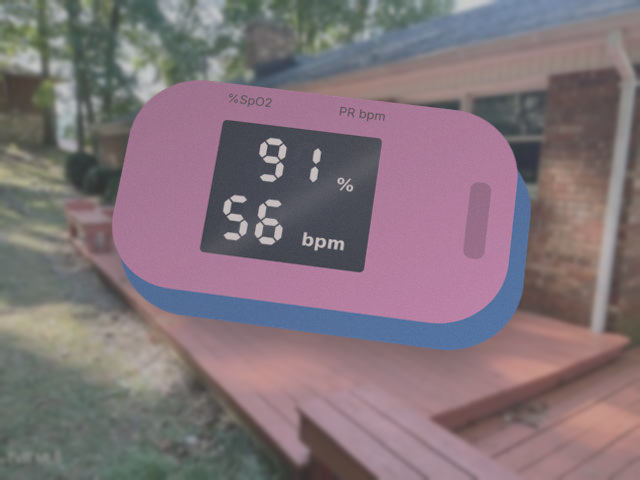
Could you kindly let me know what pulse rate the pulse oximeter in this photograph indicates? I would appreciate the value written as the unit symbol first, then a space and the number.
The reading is bpm 56
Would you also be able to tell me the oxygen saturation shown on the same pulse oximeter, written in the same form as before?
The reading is % 91
